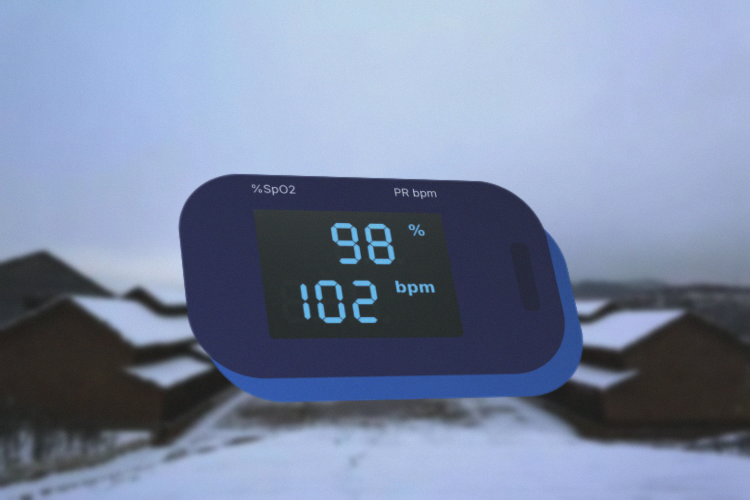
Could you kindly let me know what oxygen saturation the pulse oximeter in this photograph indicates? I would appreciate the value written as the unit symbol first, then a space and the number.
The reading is % 98
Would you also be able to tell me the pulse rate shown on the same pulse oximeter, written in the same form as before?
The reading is bpm 102
